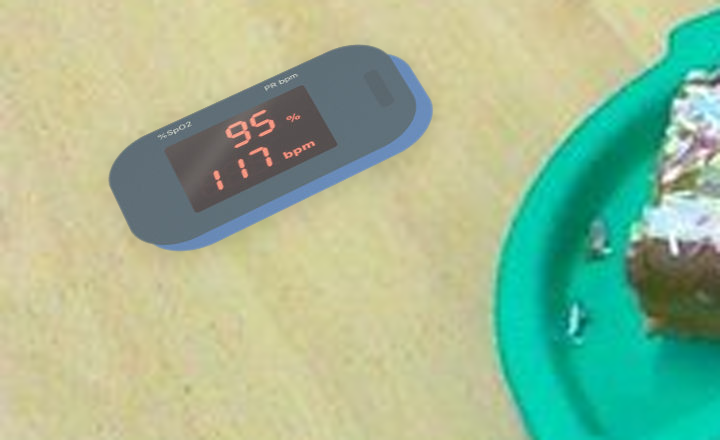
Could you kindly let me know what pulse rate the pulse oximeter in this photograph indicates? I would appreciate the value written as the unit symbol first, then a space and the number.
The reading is bpm 117
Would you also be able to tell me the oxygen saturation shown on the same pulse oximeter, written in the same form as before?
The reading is % 95
